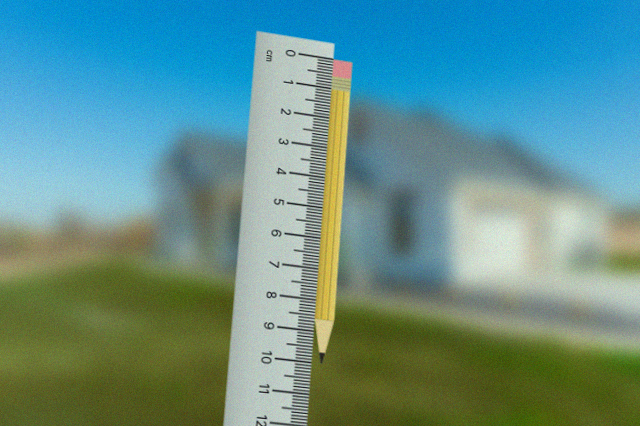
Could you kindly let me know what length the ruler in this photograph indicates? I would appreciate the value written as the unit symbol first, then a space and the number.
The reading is cm 10
